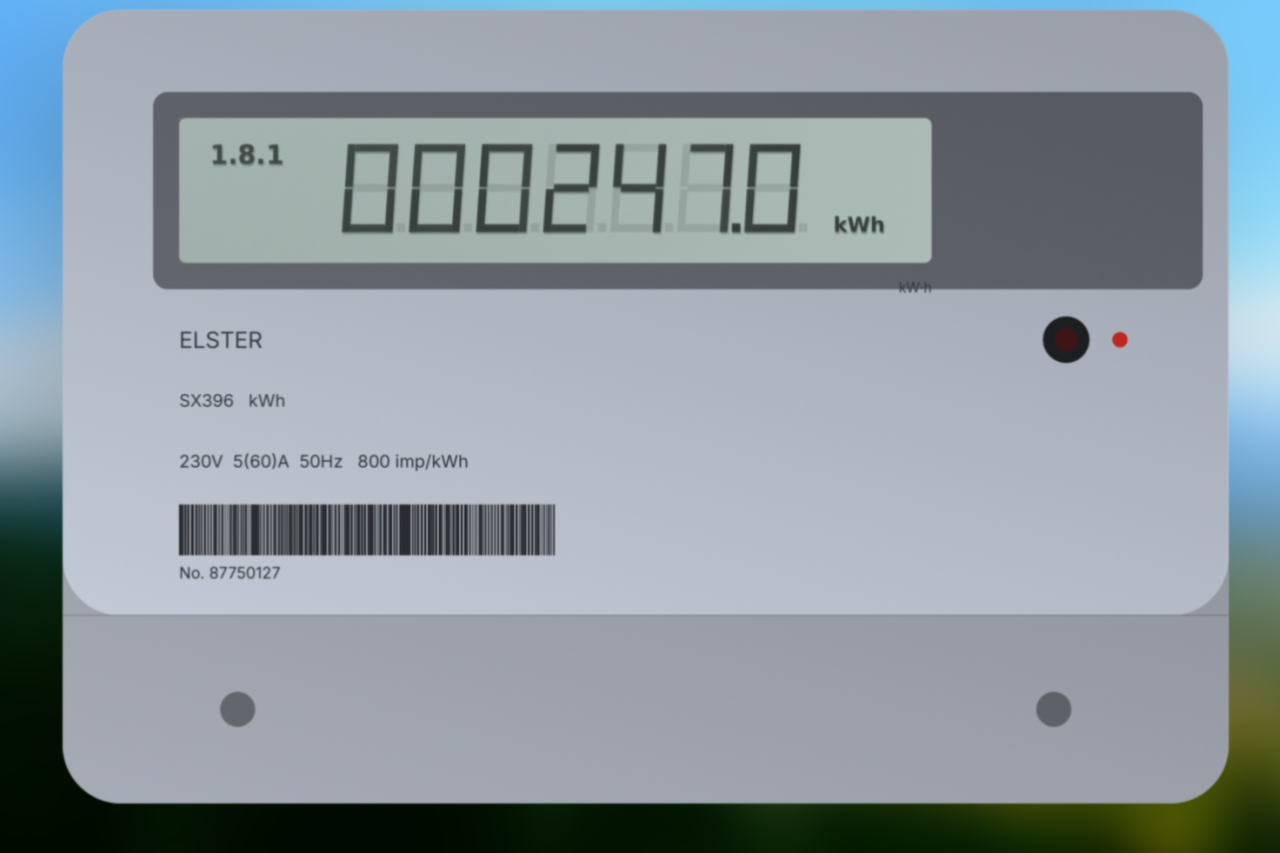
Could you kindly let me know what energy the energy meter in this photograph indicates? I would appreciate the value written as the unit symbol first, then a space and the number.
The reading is kWh 247.0
